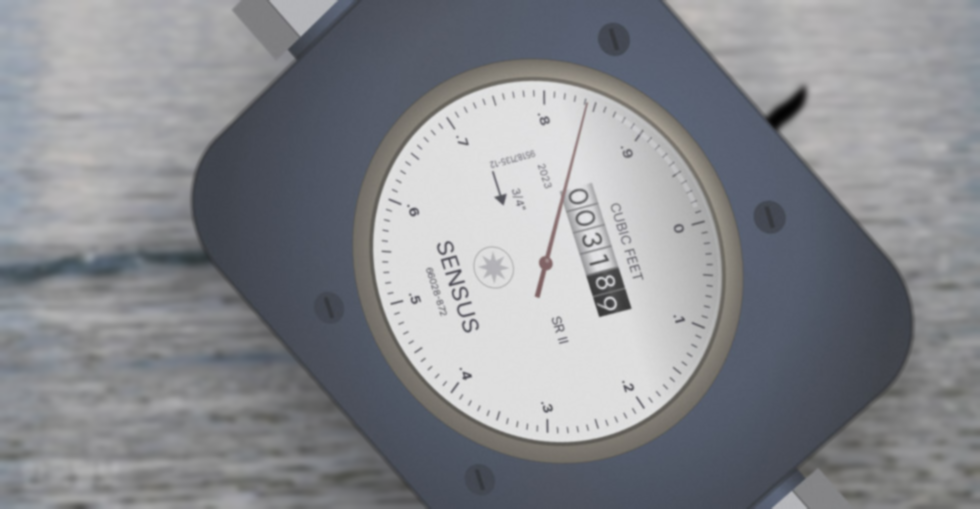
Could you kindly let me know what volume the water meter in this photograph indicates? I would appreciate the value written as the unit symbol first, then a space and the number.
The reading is ft³ 3188.84
